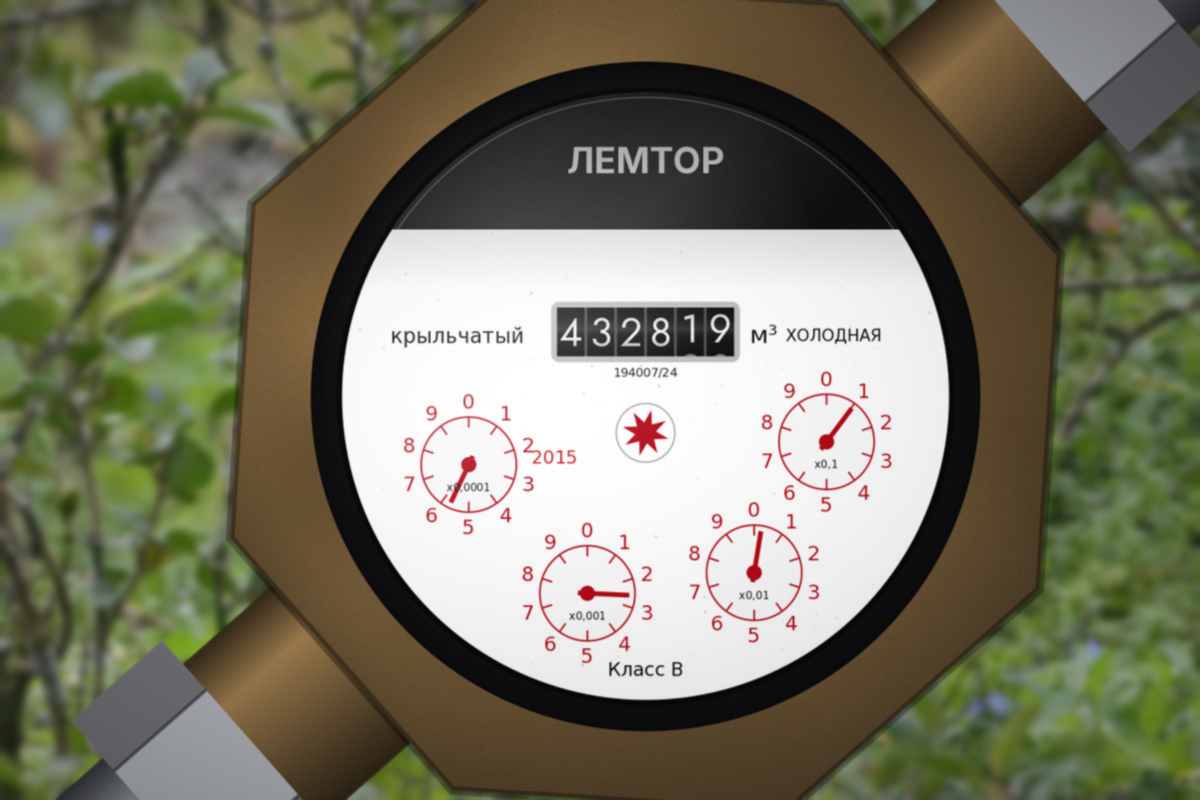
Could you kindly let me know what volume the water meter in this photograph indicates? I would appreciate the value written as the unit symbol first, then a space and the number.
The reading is m³ 432819.1025
